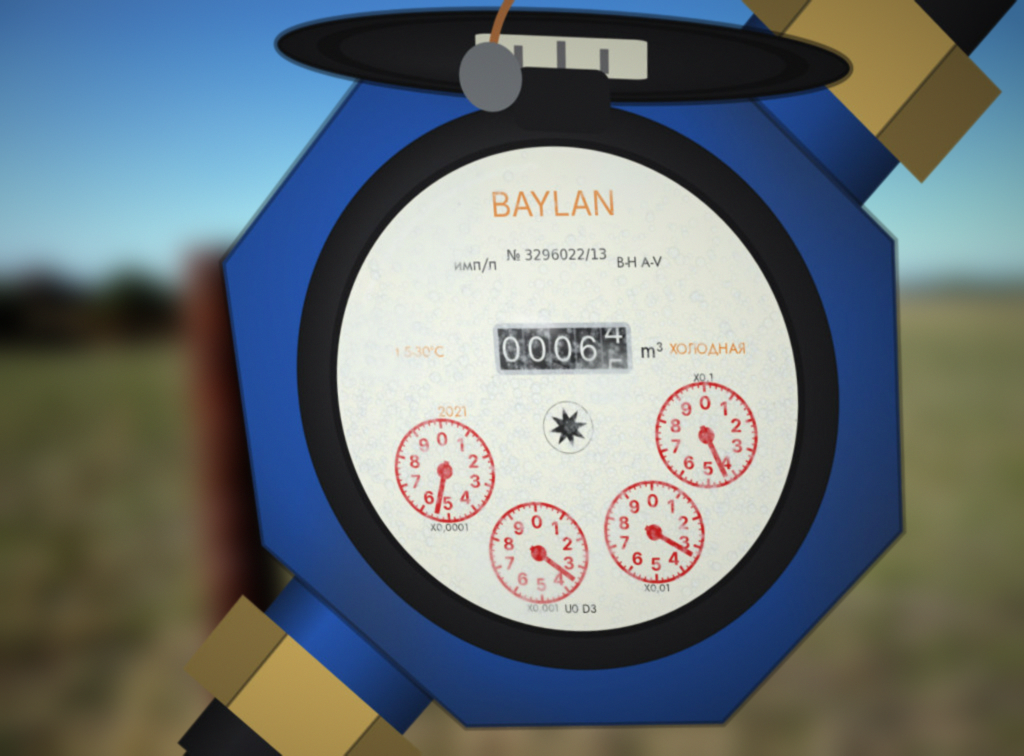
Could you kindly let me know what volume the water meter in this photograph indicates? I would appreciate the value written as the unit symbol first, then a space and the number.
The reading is m³ 64.4335
